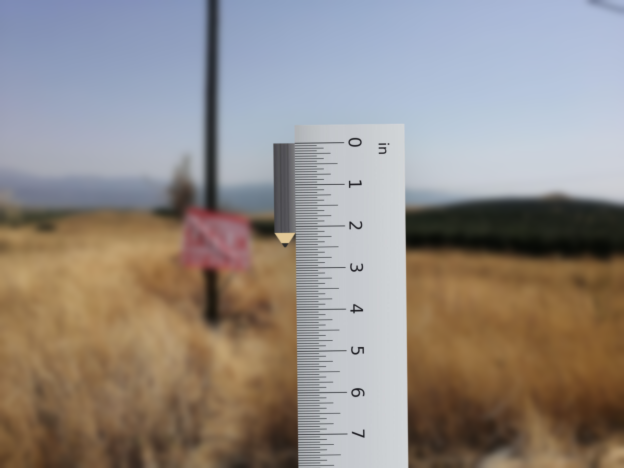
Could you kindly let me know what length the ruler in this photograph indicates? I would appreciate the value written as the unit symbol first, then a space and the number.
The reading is in 2.5
